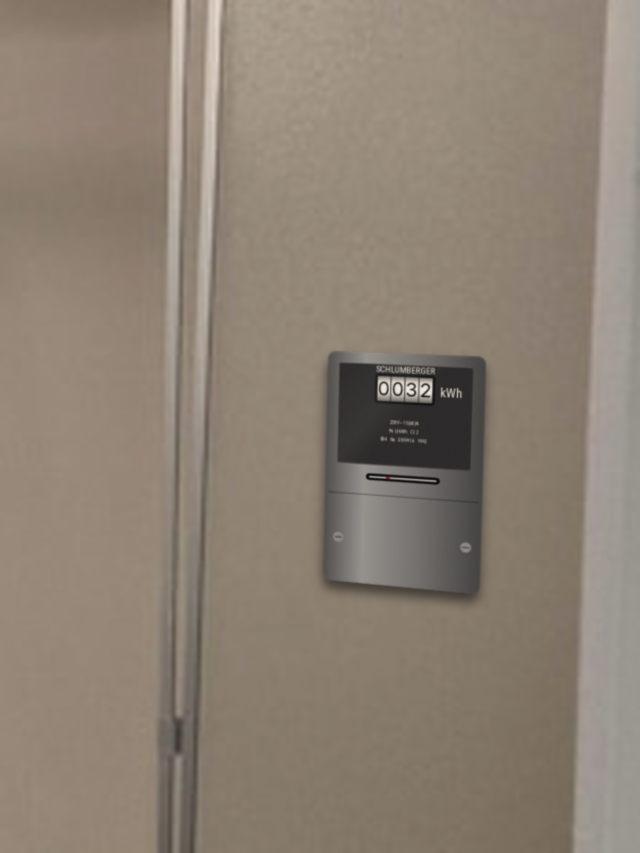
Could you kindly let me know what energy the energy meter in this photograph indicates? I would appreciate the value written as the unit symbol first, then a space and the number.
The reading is kWh 32
